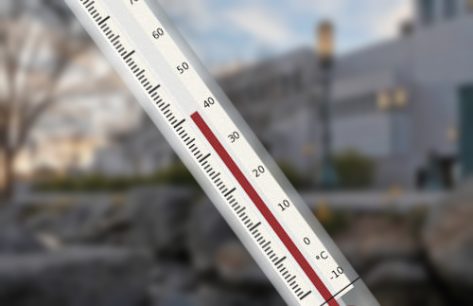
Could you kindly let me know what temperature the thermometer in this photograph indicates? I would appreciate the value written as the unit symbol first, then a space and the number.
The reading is °C 40
